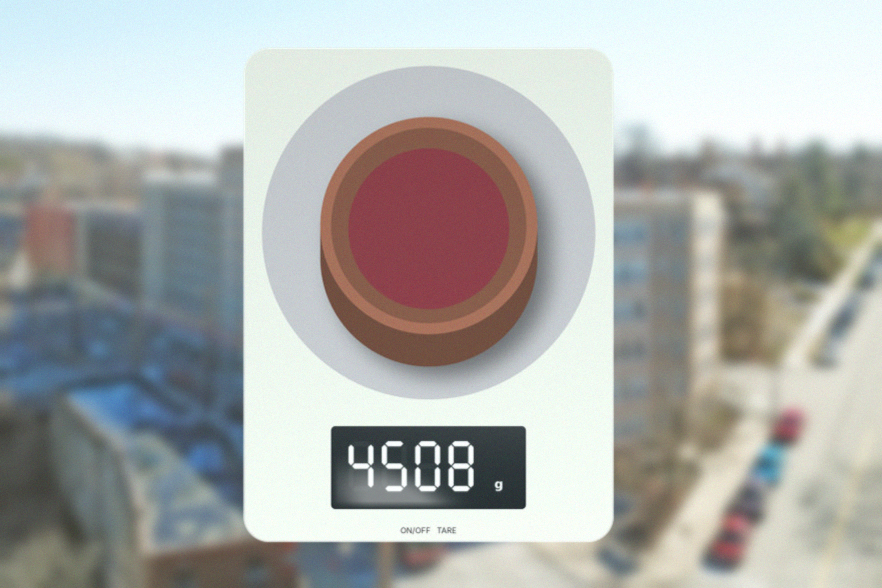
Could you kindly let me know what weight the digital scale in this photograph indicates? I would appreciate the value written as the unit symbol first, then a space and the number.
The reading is g 4508
